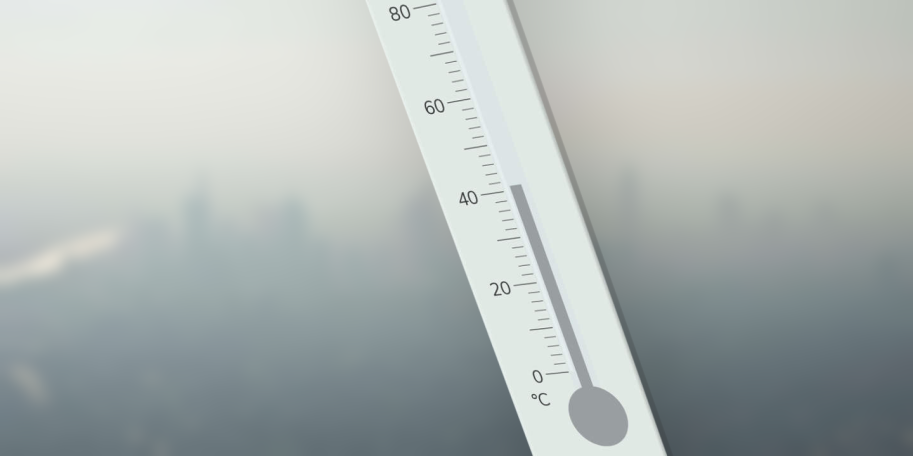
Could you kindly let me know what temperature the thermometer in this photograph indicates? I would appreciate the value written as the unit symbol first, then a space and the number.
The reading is °C 41
